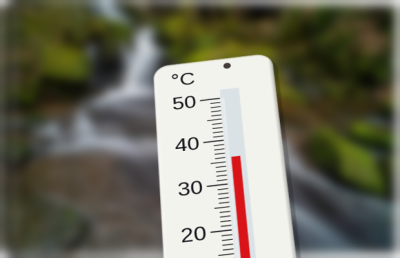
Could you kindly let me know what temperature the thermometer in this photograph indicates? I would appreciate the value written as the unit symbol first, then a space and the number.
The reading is °C 36
